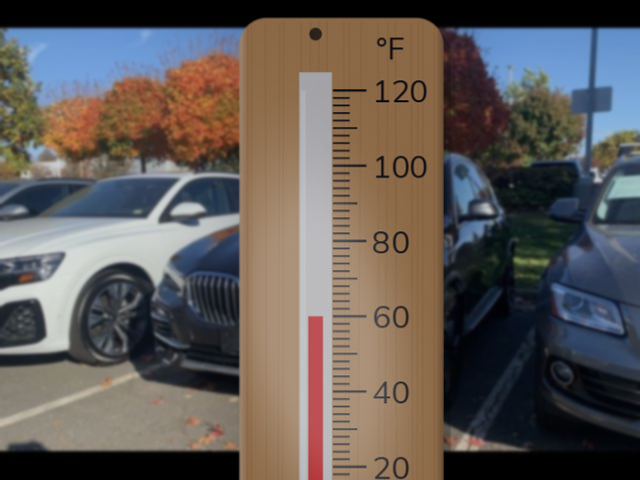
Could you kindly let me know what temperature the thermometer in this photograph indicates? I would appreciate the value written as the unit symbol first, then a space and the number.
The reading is °F 60
